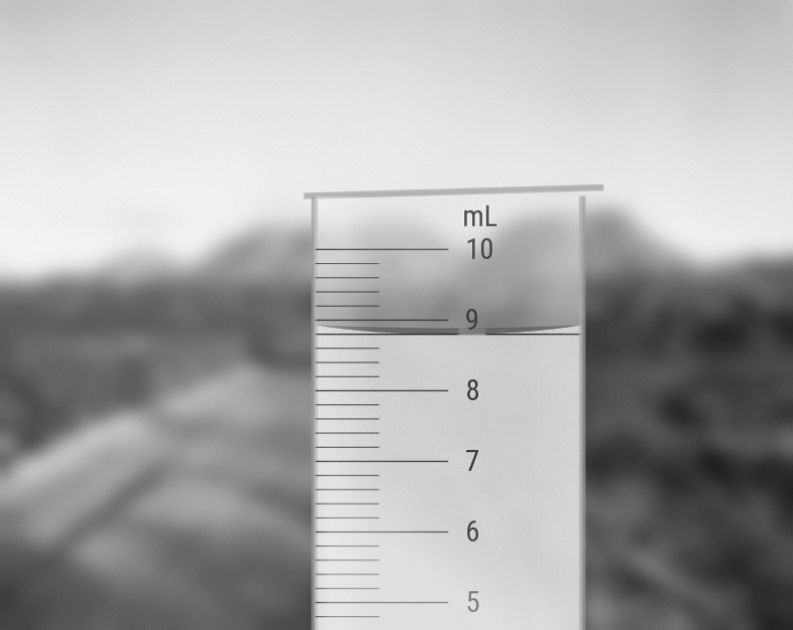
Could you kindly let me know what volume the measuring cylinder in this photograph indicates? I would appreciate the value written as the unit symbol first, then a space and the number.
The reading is mL 8.8
